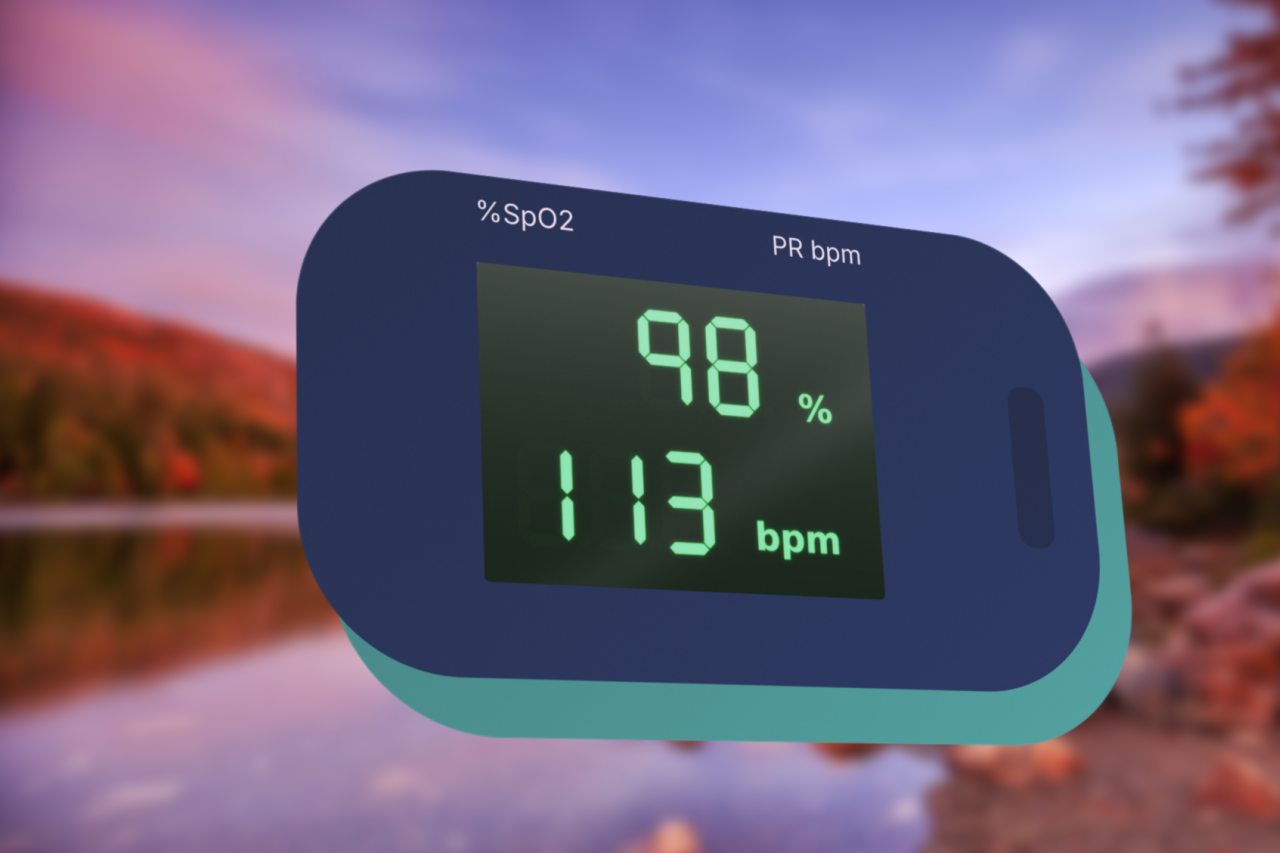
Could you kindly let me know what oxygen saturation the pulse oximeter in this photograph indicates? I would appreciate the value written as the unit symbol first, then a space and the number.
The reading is % 98
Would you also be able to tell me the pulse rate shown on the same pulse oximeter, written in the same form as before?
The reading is bpm 113
